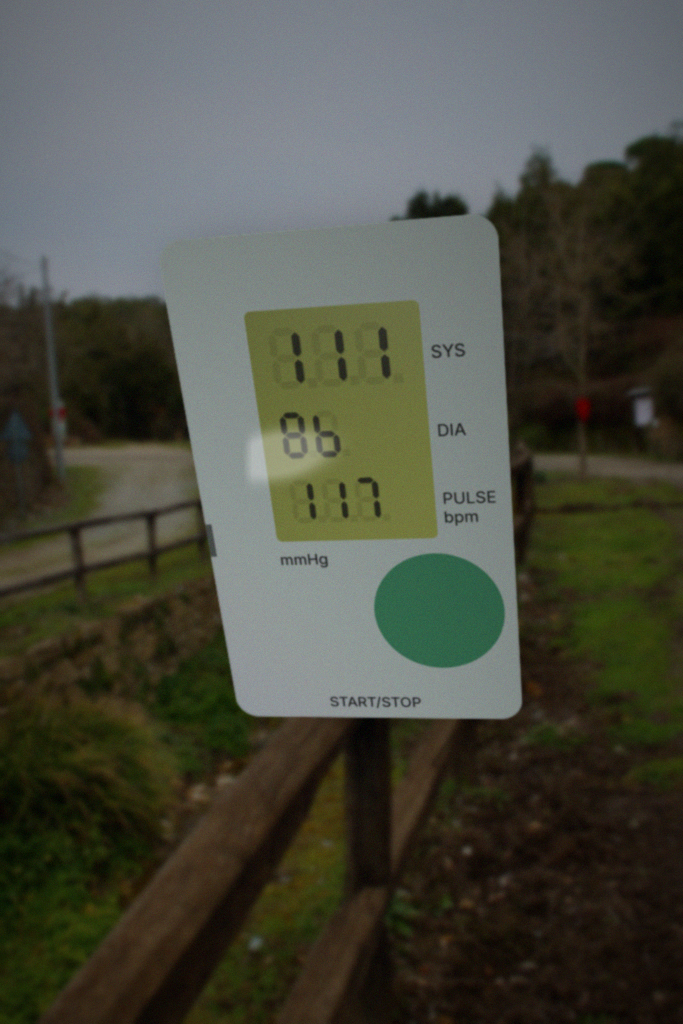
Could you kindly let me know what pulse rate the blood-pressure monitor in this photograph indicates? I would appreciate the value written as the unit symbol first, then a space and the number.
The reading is bpm 117
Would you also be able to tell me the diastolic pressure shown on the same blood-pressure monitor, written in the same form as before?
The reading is mmHg 86
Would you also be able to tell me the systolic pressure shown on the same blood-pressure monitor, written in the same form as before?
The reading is mmHg 111
